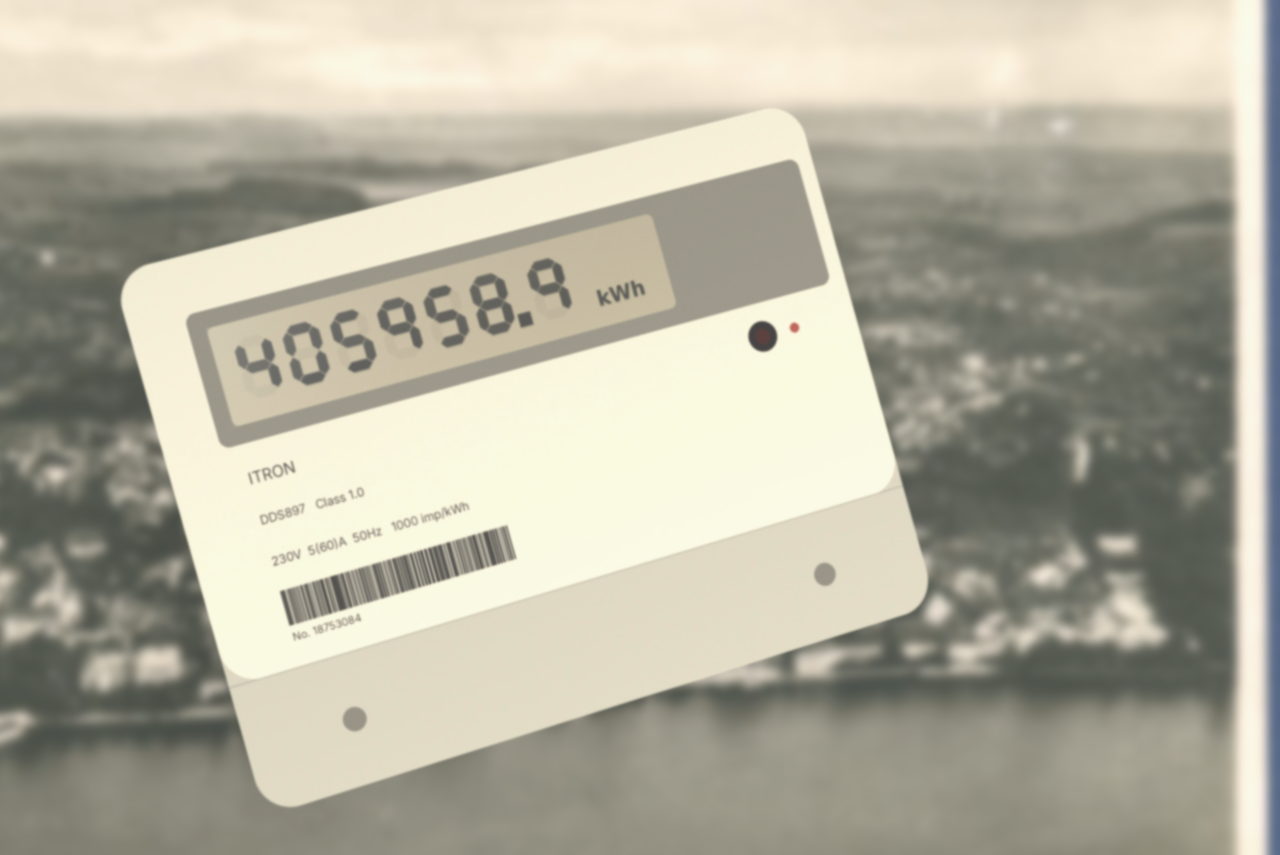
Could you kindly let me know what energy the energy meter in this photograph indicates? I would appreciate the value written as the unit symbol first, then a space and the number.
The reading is kWh 405958.9
